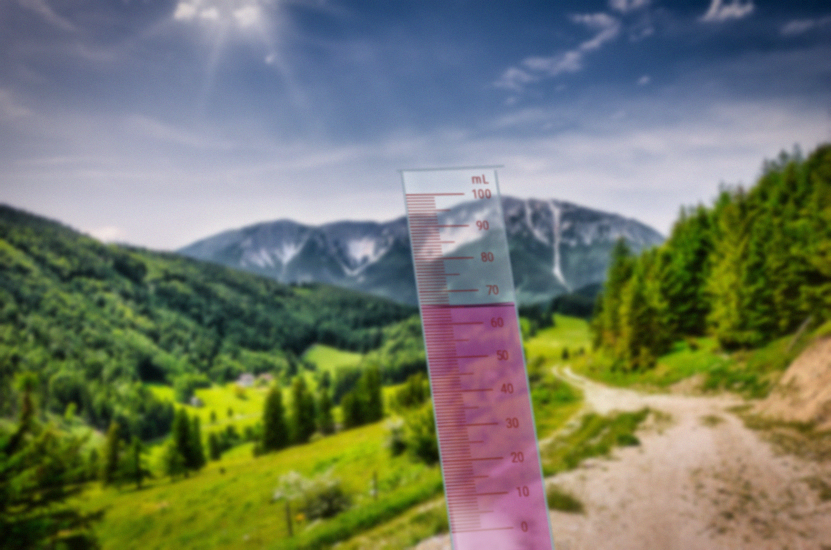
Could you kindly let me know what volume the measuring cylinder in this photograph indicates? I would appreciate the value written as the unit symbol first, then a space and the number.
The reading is mL 65
